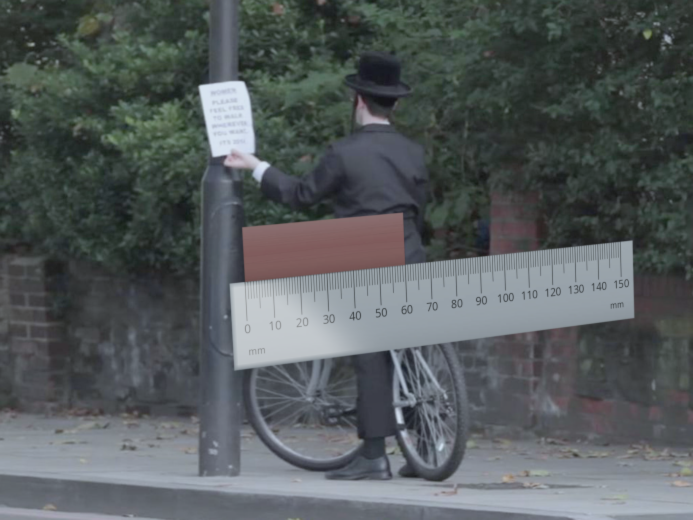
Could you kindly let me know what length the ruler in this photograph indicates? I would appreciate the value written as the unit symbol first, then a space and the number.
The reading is mm 60
